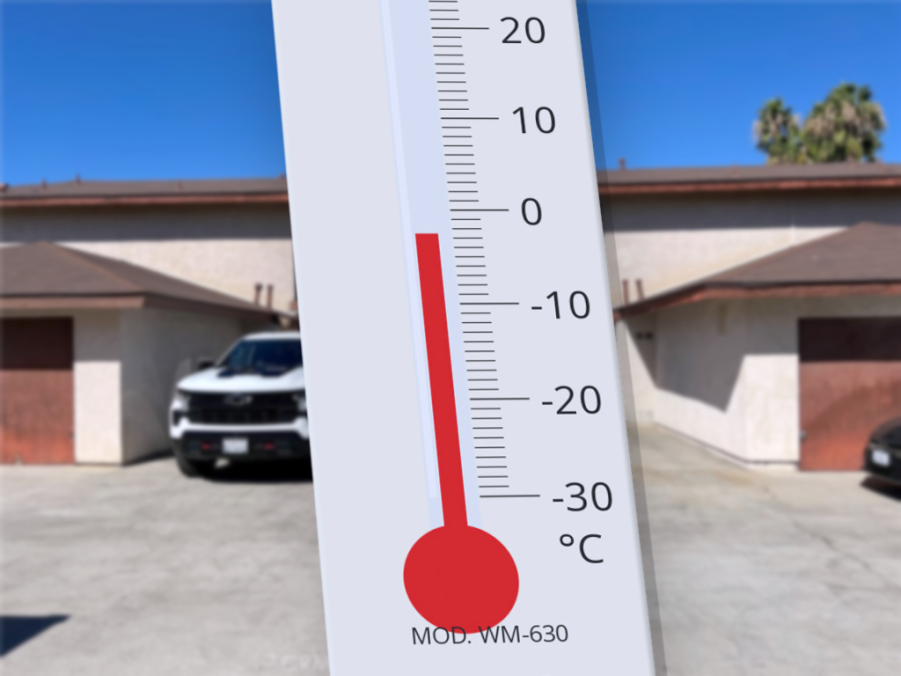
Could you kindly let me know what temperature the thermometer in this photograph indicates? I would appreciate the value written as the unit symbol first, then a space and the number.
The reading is °C -2.5
